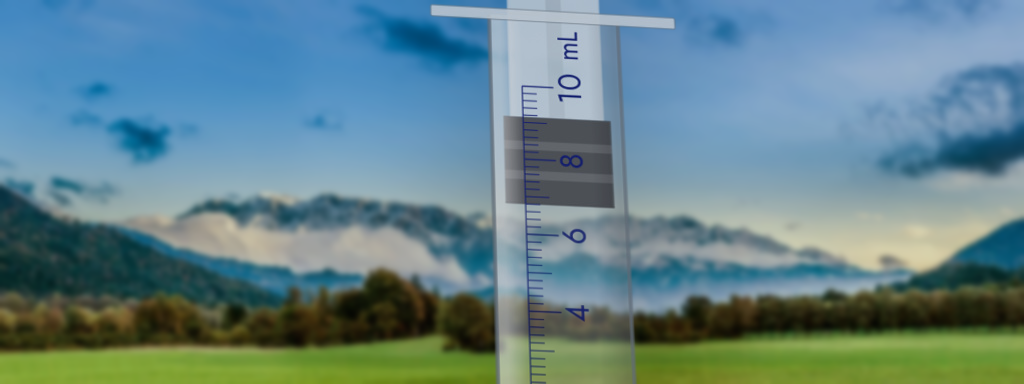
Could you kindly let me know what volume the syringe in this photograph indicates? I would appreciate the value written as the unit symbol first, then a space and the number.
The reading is mL 6.8
